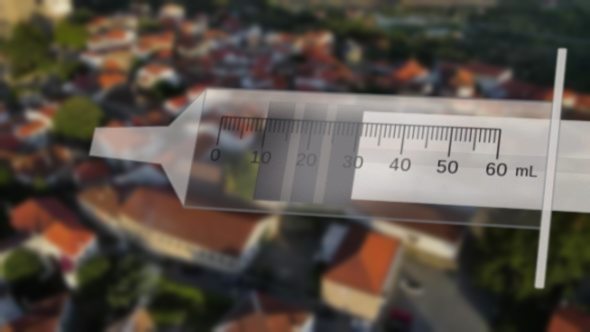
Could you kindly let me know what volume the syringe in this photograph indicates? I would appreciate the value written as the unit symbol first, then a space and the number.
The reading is mL 10
